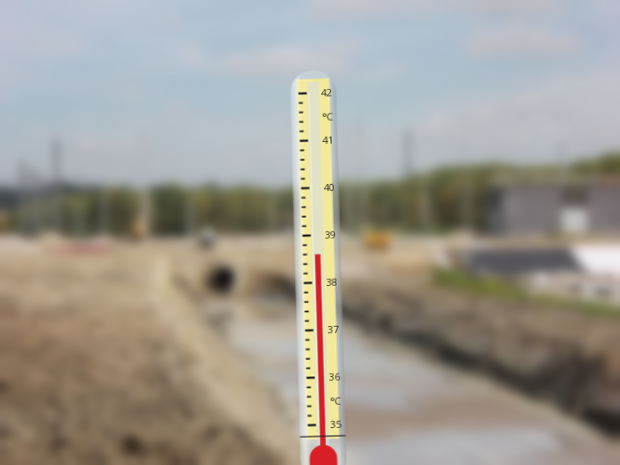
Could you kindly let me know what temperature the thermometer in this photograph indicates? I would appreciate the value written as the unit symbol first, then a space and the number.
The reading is °C 38.6
